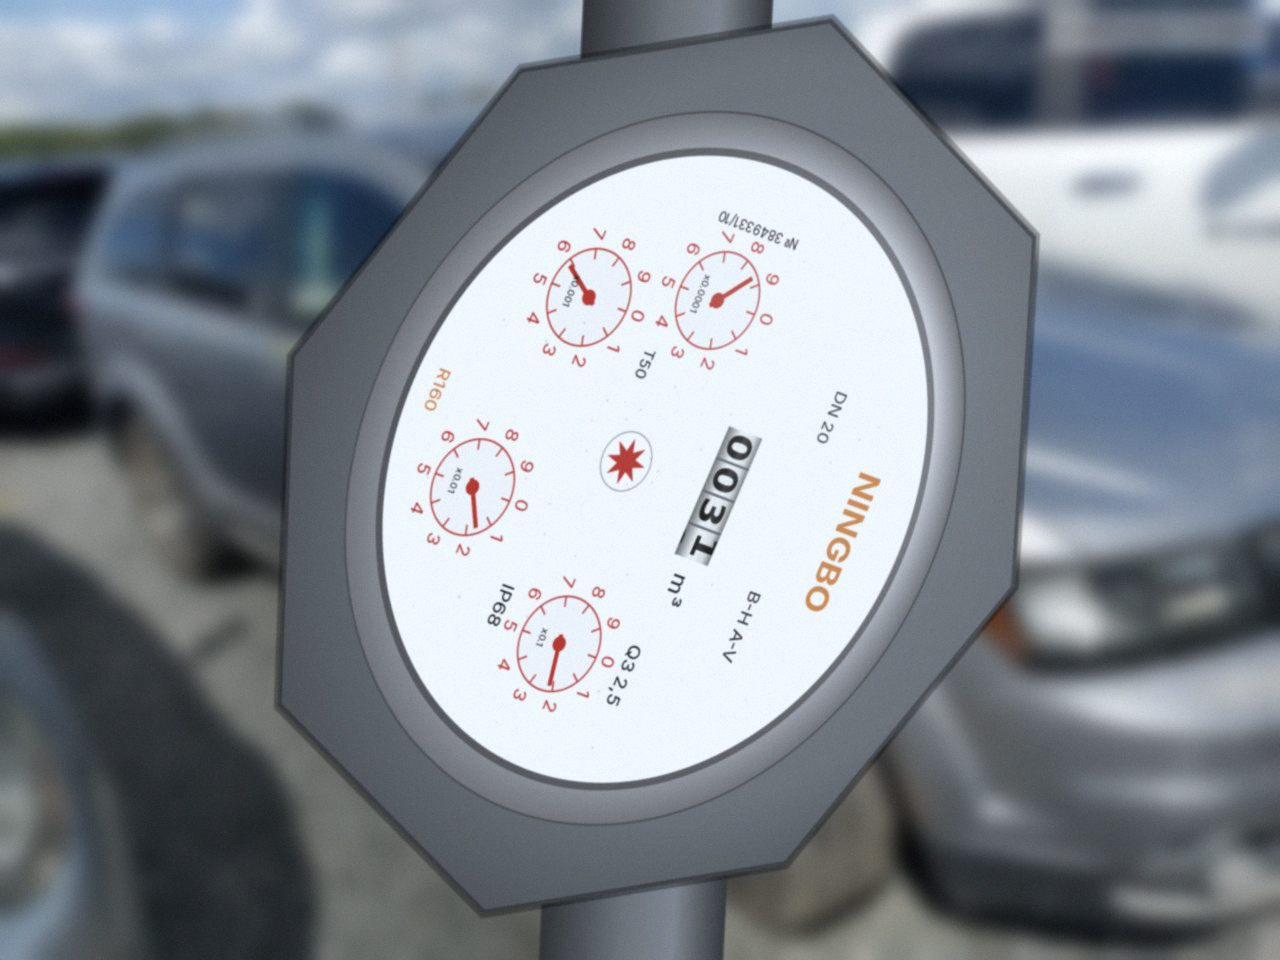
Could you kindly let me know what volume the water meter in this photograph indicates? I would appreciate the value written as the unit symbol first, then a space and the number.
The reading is m³ 31.2158
